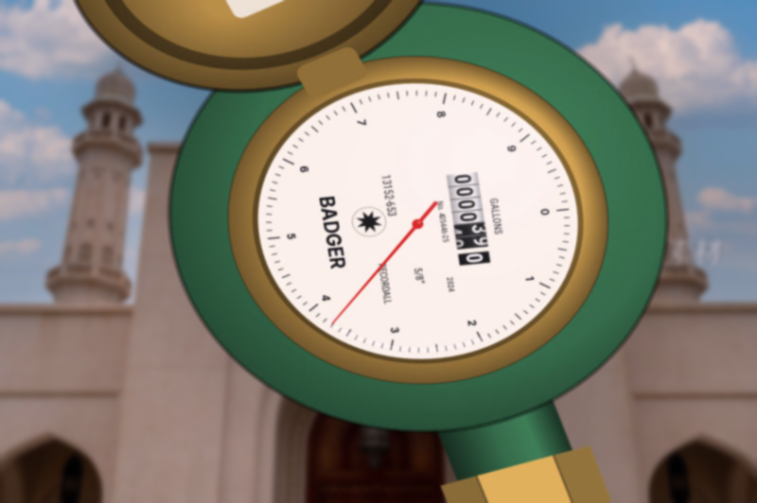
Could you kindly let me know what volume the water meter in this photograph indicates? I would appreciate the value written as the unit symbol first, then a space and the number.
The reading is gal 393.7
